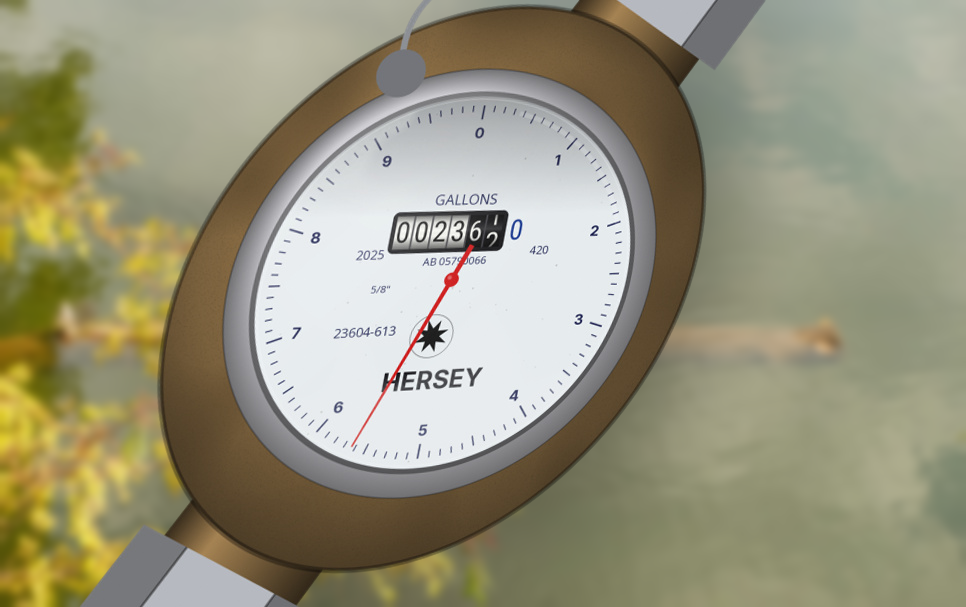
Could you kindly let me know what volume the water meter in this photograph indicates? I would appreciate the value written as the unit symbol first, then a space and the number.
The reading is gal 23615.6
